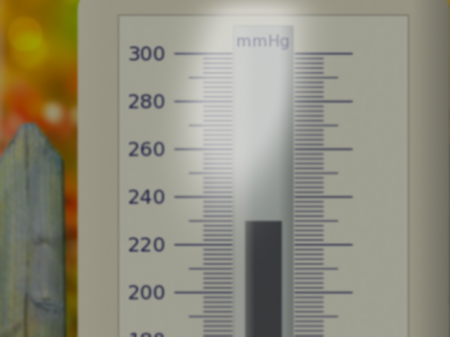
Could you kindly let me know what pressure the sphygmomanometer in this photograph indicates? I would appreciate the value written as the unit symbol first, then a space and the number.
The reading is mmHg 230
